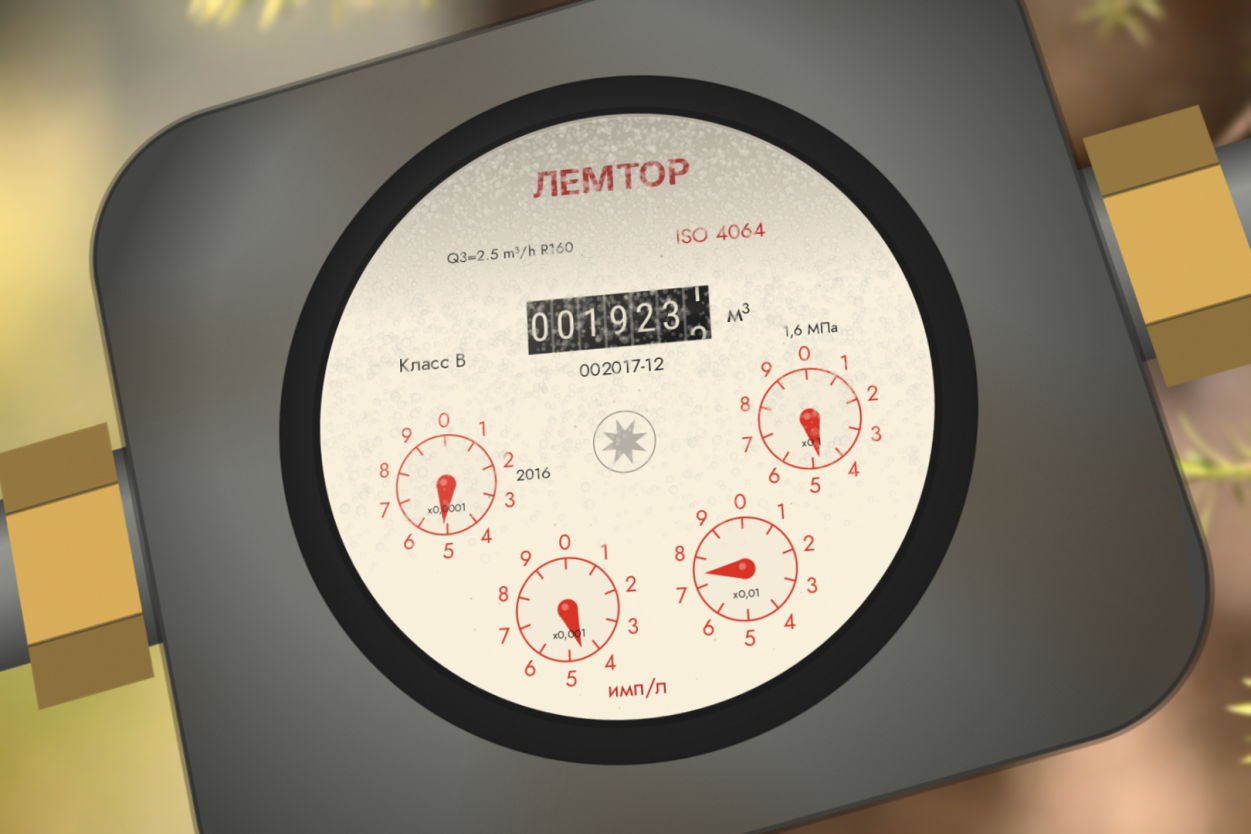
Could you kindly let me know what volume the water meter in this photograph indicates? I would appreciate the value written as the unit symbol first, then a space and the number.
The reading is m³ 19231.4745
